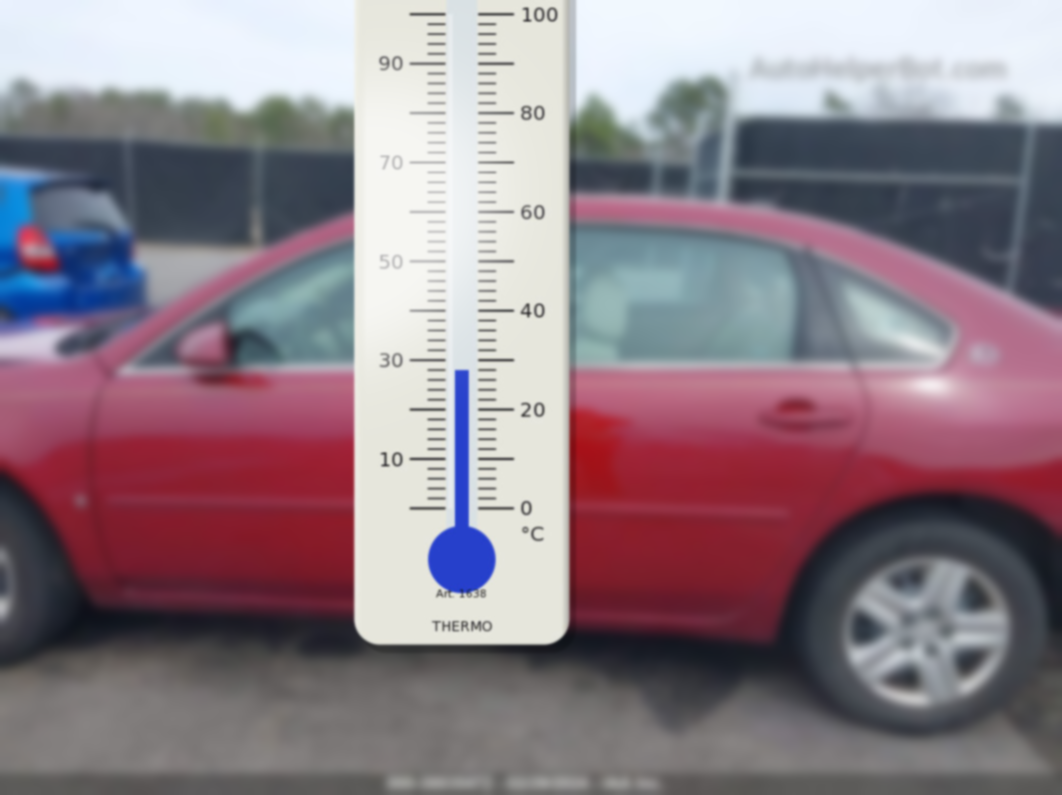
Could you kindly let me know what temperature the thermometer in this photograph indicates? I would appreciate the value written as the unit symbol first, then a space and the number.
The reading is °C 28
